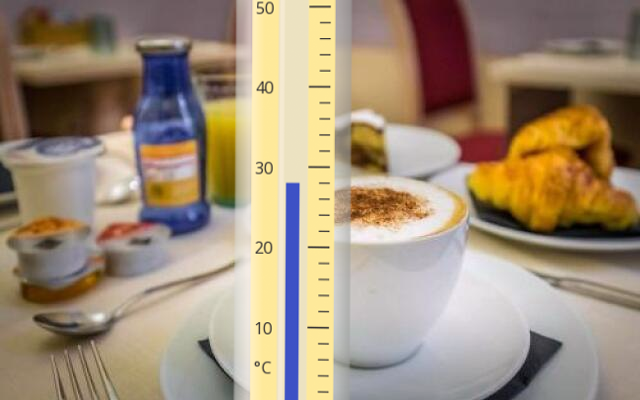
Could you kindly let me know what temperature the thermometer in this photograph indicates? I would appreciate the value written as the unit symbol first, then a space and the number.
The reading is °C 28
